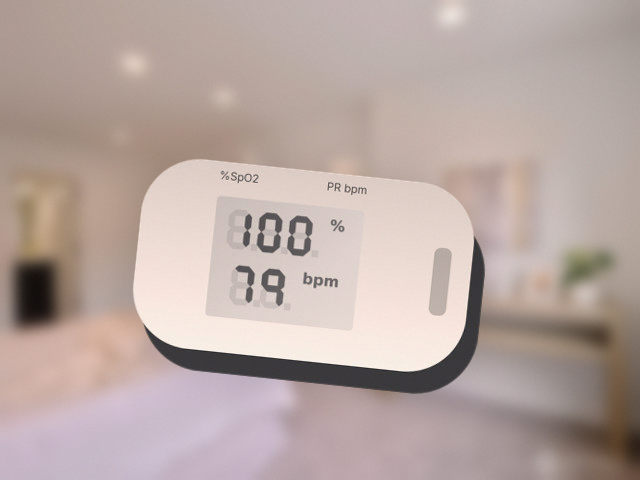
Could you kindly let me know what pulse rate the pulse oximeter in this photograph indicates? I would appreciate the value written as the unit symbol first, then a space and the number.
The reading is bpm 79
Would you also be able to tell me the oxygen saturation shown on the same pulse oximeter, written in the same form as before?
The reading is % 100
